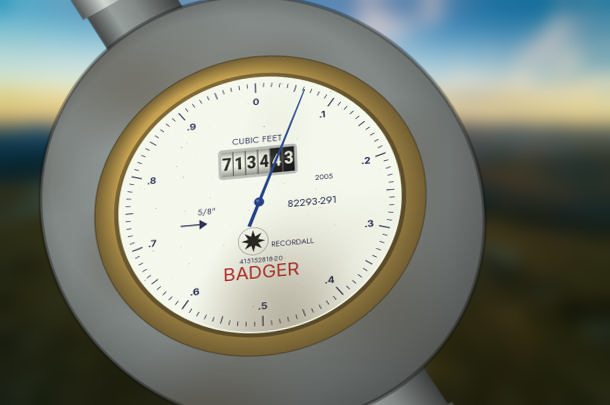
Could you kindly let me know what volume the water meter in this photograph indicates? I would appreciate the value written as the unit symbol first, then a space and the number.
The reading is ft³ 713443.06
